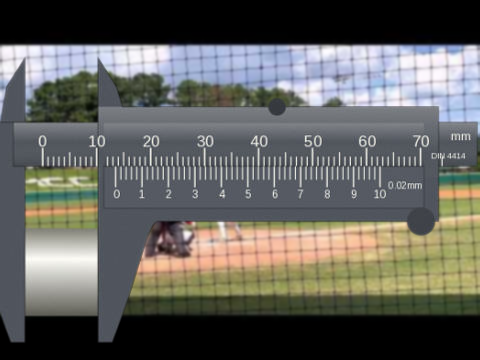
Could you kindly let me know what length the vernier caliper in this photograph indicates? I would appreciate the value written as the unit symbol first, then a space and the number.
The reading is mm 13.5
